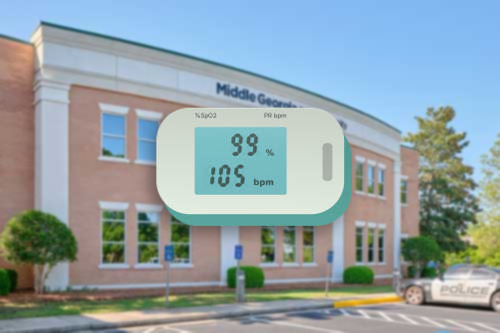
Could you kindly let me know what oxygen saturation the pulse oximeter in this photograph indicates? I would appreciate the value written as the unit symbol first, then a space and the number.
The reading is % 99
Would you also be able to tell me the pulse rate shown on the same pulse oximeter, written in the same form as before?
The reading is bpm 105
